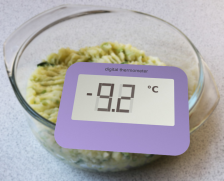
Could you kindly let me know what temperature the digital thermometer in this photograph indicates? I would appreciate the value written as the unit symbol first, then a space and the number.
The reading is °C -9.2
